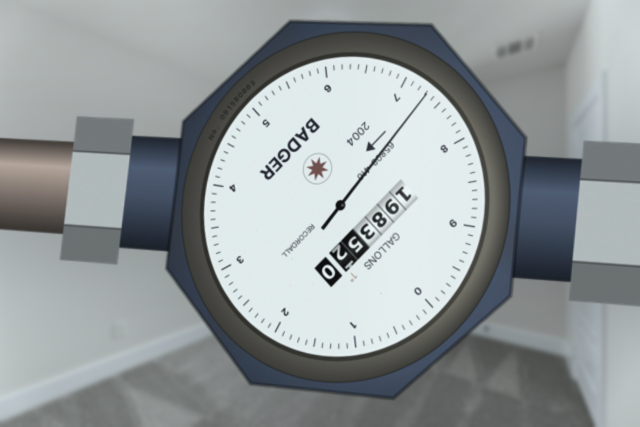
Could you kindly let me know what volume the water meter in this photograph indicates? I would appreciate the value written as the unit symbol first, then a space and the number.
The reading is gal 1983517.3
